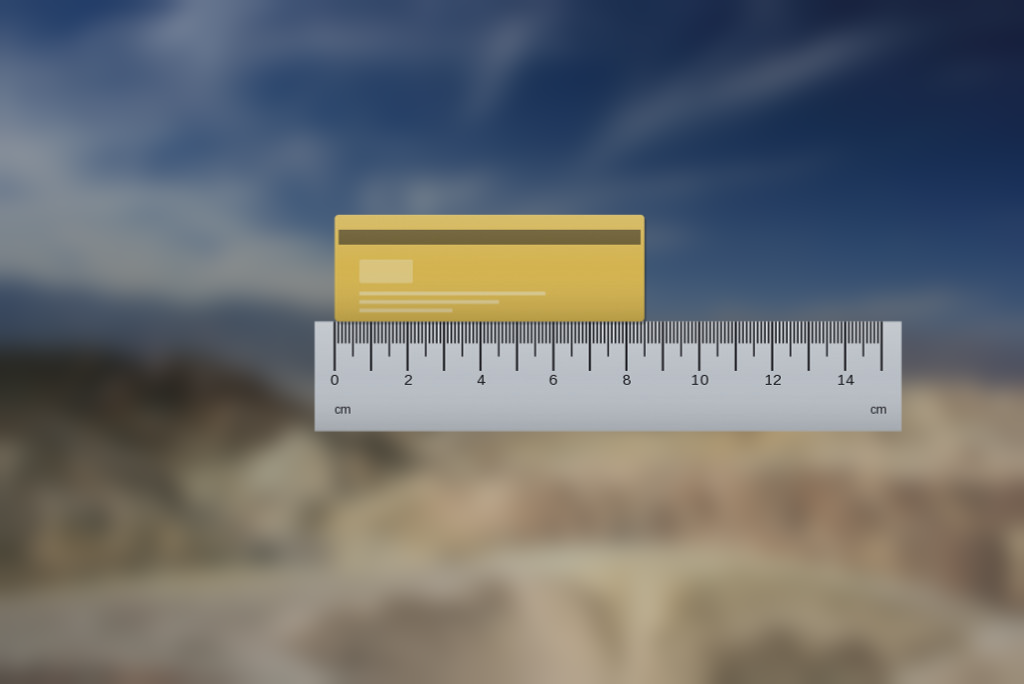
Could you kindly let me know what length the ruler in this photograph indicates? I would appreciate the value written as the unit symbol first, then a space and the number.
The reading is cm 8.5
